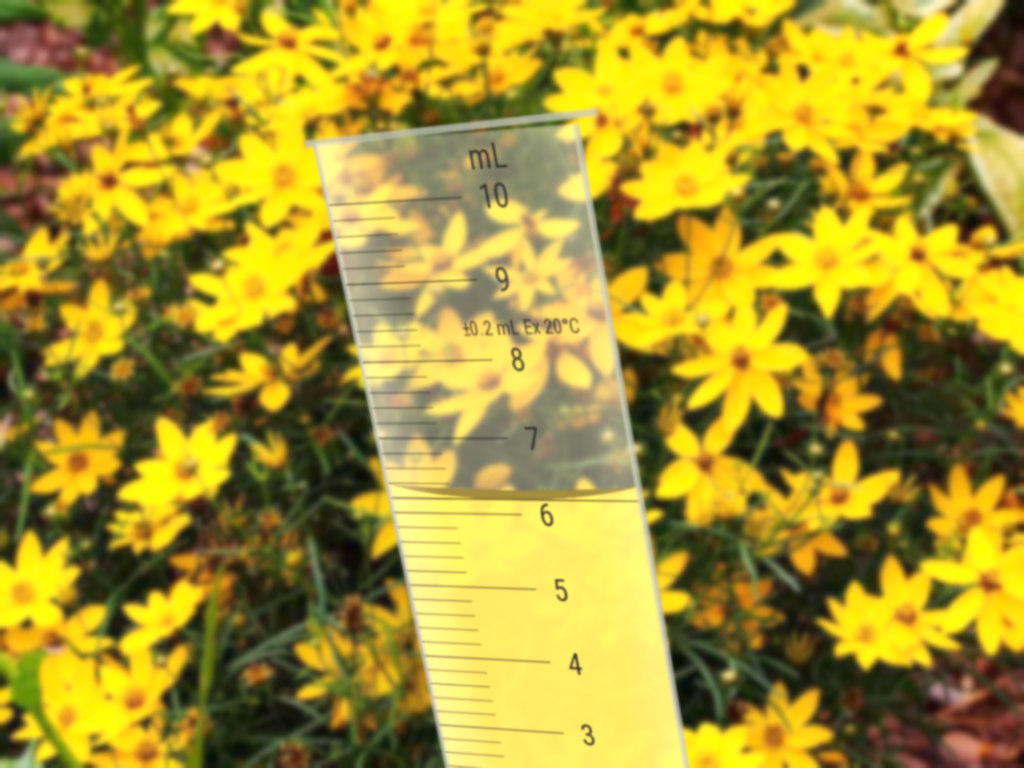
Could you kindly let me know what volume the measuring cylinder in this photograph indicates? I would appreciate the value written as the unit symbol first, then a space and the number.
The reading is mL 6.2
